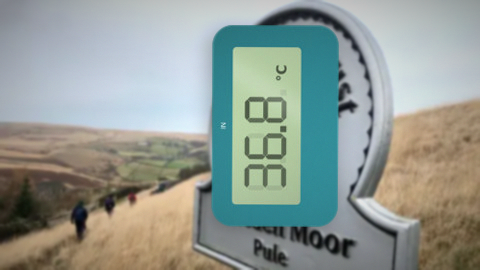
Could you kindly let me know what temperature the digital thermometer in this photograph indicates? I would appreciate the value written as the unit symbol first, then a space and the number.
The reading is °C 36.8
